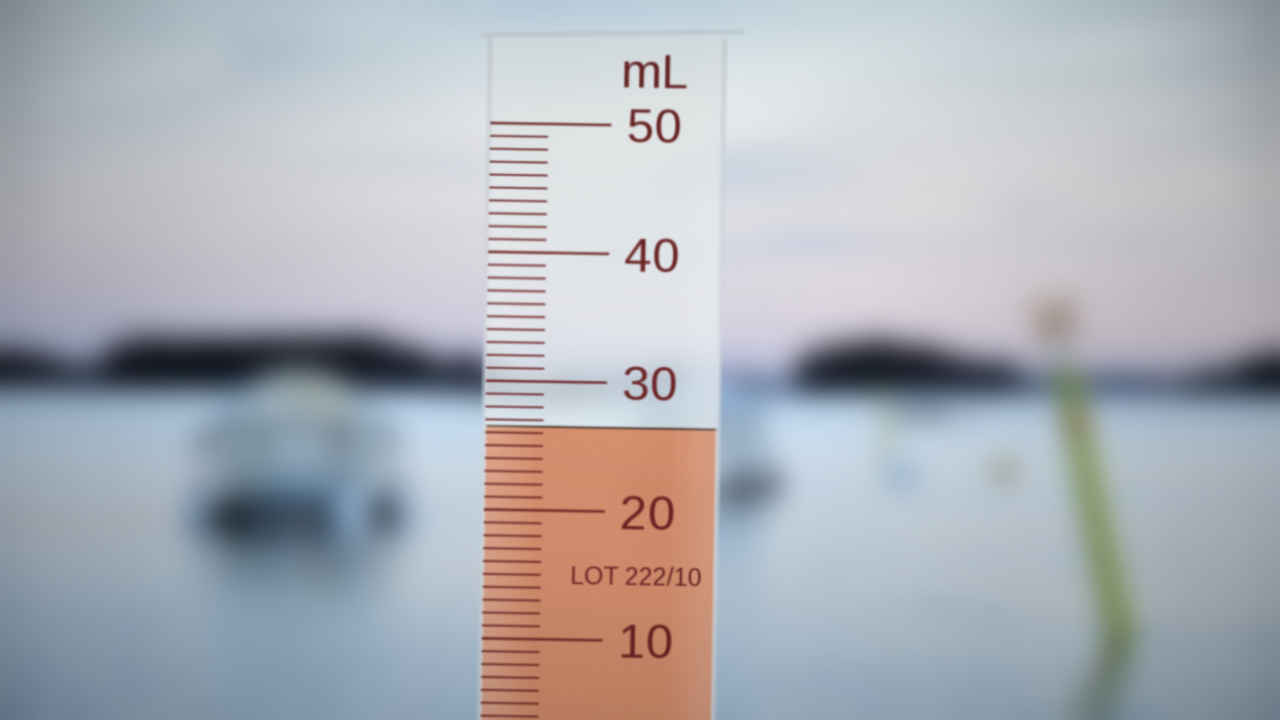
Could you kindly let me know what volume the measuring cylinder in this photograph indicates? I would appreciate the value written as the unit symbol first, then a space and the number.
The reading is mL 26.5
